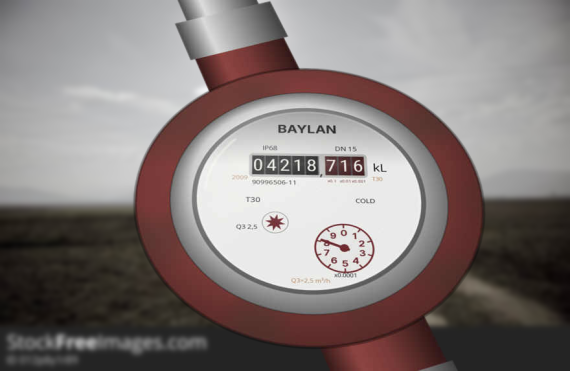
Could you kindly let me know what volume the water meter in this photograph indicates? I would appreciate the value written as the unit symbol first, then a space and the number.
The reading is kL 4218.7168
